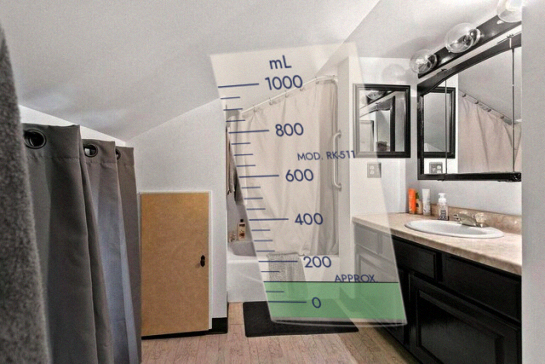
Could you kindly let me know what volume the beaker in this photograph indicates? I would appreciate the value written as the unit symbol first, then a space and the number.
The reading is mL 100
